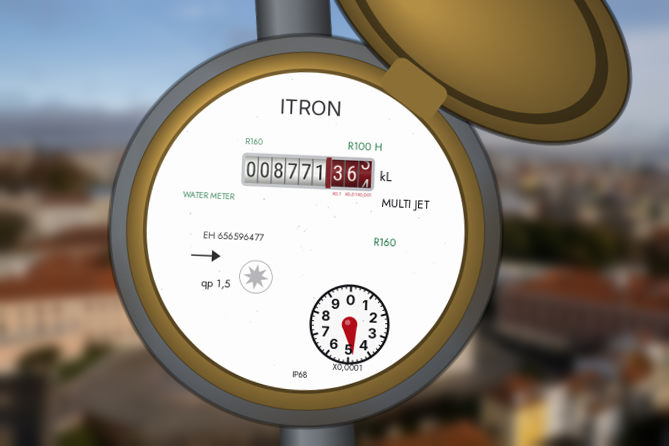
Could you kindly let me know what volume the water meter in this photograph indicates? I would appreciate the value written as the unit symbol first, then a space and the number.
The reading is kL 8771.3634
